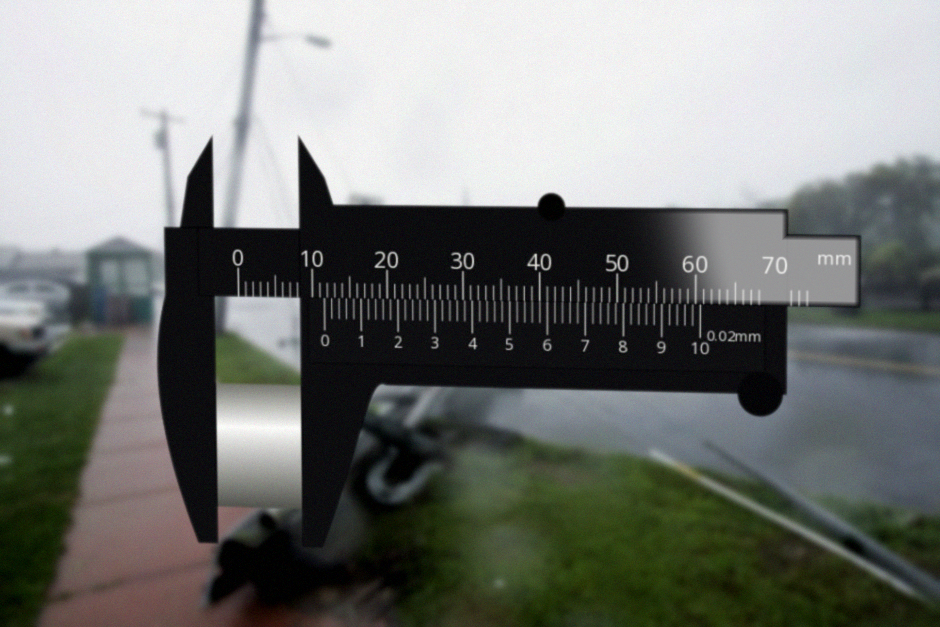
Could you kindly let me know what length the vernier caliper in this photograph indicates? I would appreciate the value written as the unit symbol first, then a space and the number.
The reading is mm 11.6
